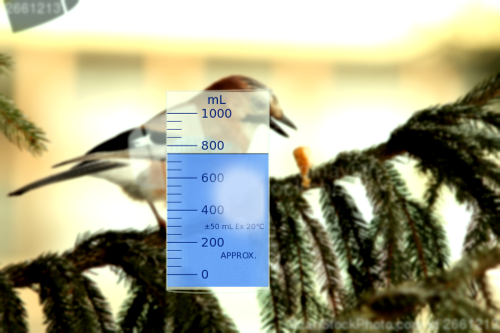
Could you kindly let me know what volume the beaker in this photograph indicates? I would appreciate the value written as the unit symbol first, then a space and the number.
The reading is mL 750
